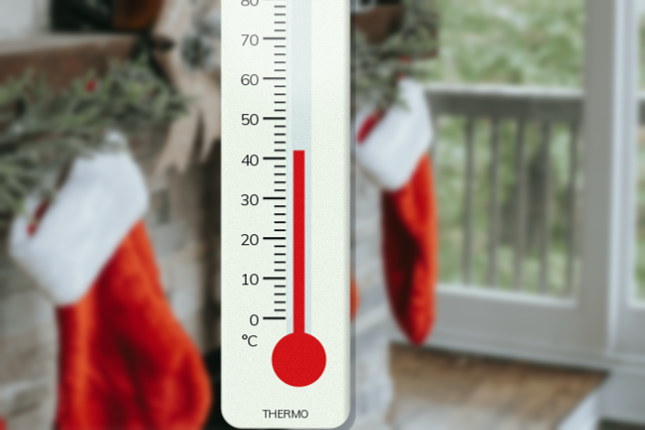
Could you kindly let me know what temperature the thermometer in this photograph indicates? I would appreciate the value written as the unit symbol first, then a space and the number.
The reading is °C 42
